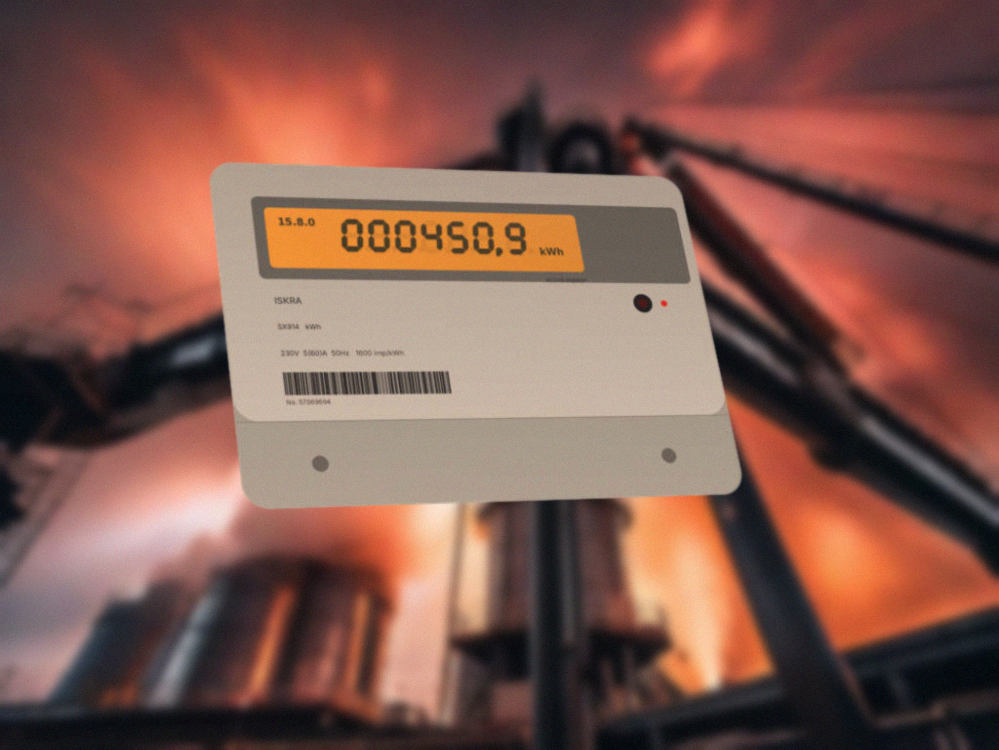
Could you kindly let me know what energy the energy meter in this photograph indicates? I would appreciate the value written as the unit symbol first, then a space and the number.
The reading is kWh 450.9
